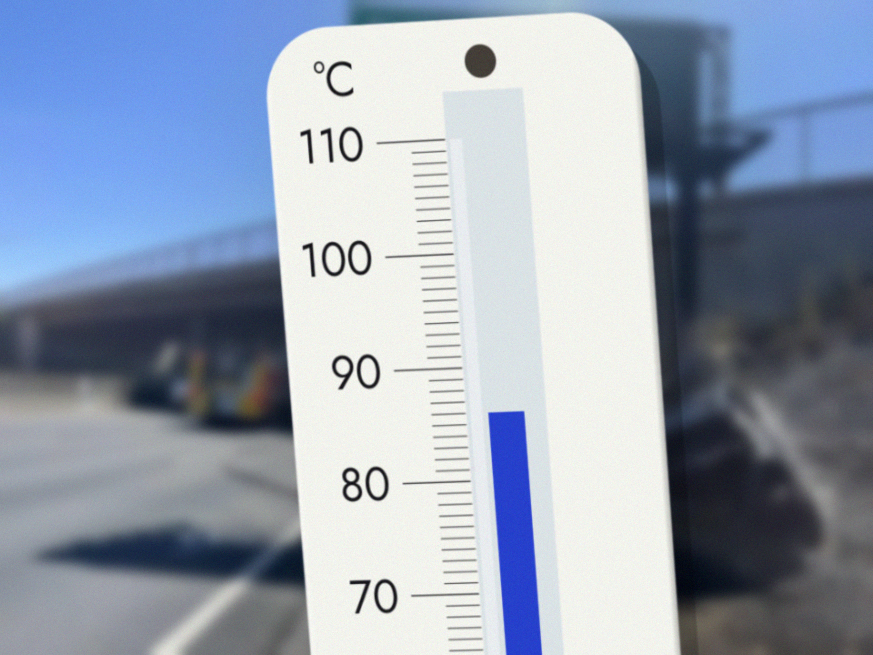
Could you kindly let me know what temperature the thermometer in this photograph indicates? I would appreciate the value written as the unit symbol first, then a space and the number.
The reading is °C 86
